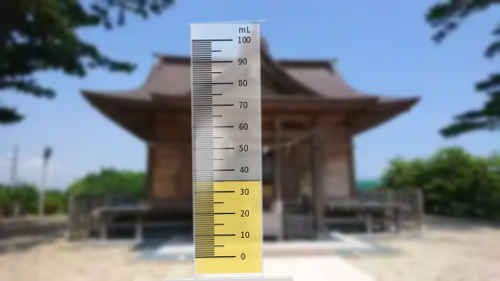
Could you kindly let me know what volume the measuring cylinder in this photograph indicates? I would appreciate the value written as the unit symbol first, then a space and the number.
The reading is mL 35
